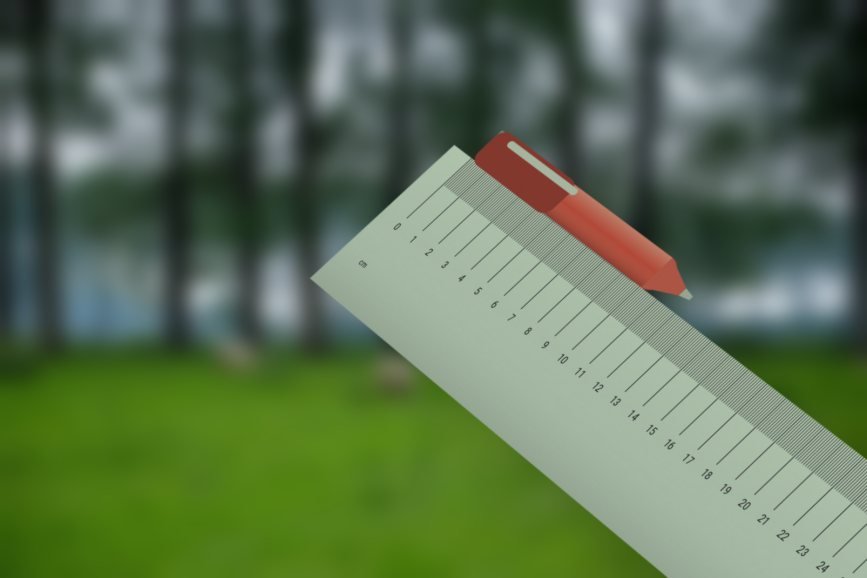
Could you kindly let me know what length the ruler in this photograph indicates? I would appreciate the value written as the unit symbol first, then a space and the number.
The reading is cm 12
